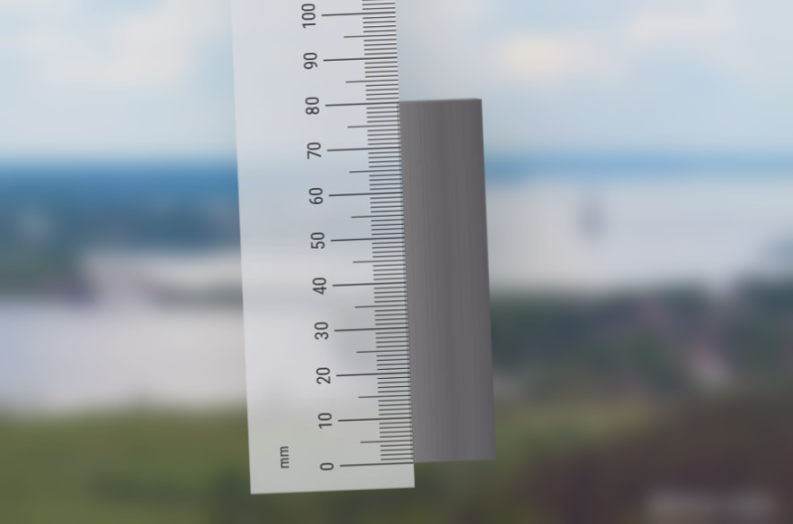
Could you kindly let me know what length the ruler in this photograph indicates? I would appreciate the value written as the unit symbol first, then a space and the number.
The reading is mm 80
